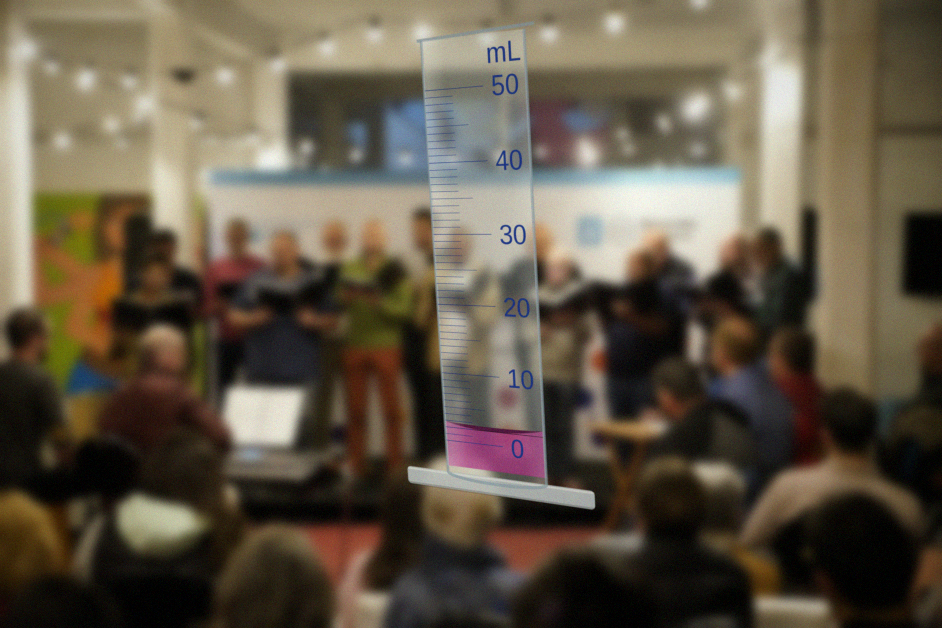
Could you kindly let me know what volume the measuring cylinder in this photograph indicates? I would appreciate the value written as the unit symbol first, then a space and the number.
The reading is mL 2
